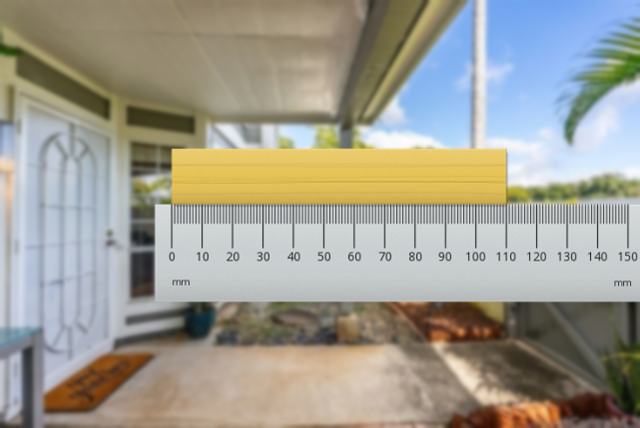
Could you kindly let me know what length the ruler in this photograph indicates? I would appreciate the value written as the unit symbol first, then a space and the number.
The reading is mm 110
